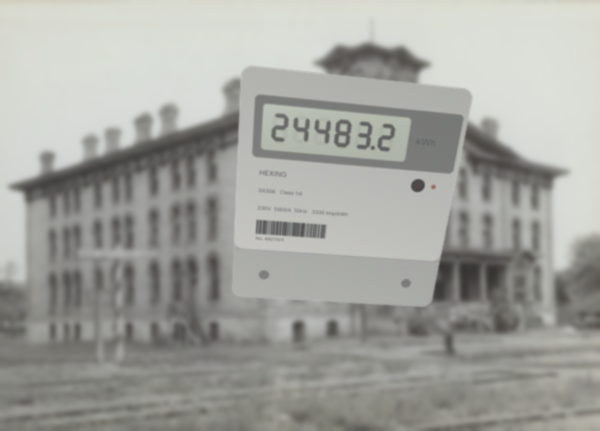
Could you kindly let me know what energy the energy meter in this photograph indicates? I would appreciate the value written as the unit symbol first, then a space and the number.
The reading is kWh 24483.2
